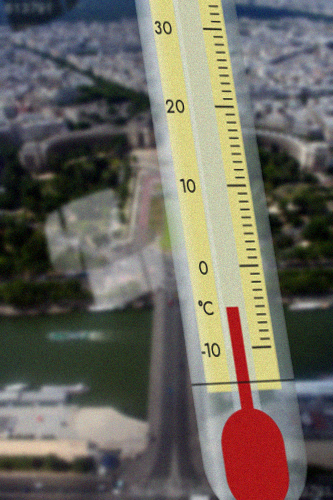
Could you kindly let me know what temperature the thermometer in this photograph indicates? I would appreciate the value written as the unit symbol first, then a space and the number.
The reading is °C -5
